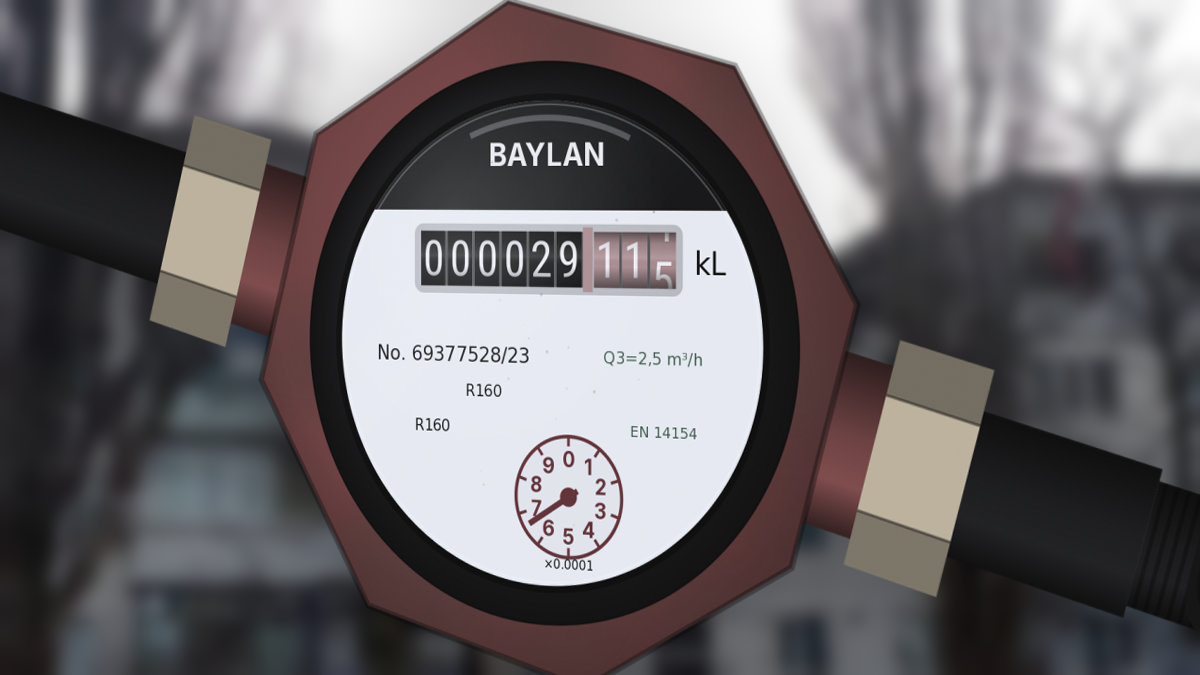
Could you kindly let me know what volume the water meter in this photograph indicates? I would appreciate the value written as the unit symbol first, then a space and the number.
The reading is kL 29.1146
